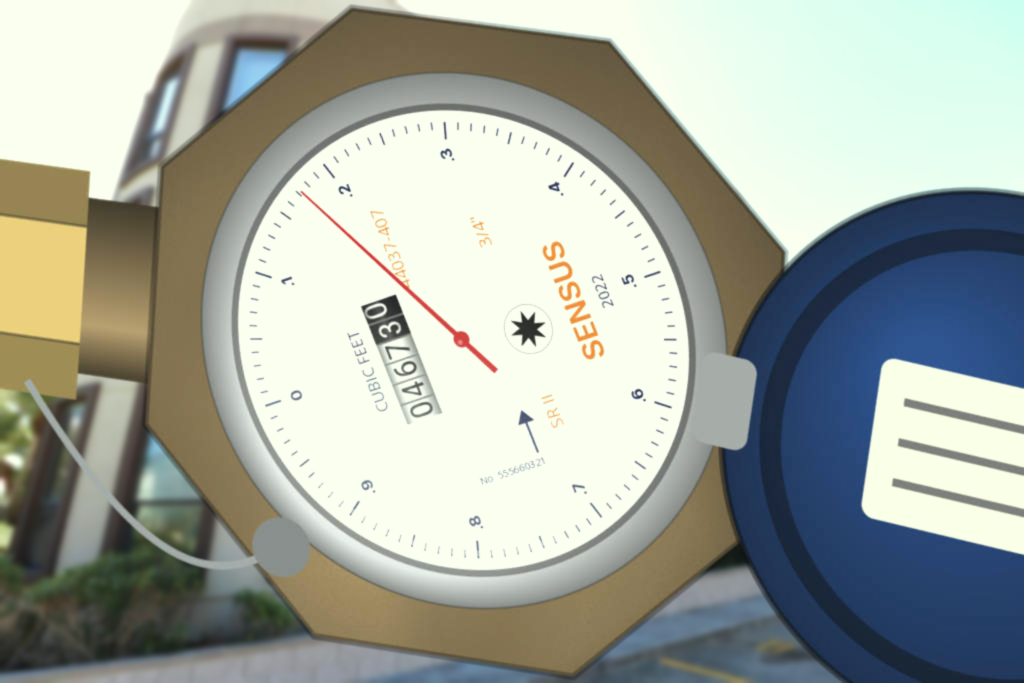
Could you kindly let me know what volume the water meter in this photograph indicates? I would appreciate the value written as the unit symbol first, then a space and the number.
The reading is ft³ 46730.17
